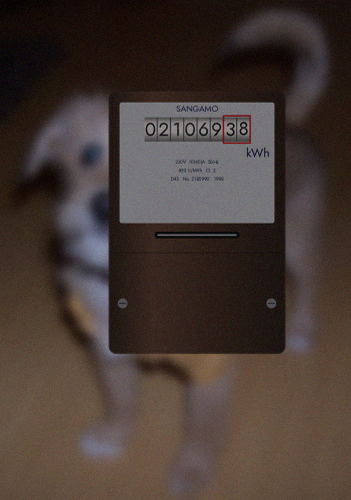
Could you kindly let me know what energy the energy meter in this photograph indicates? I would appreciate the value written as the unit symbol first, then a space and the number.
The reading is kWh 21069.38
